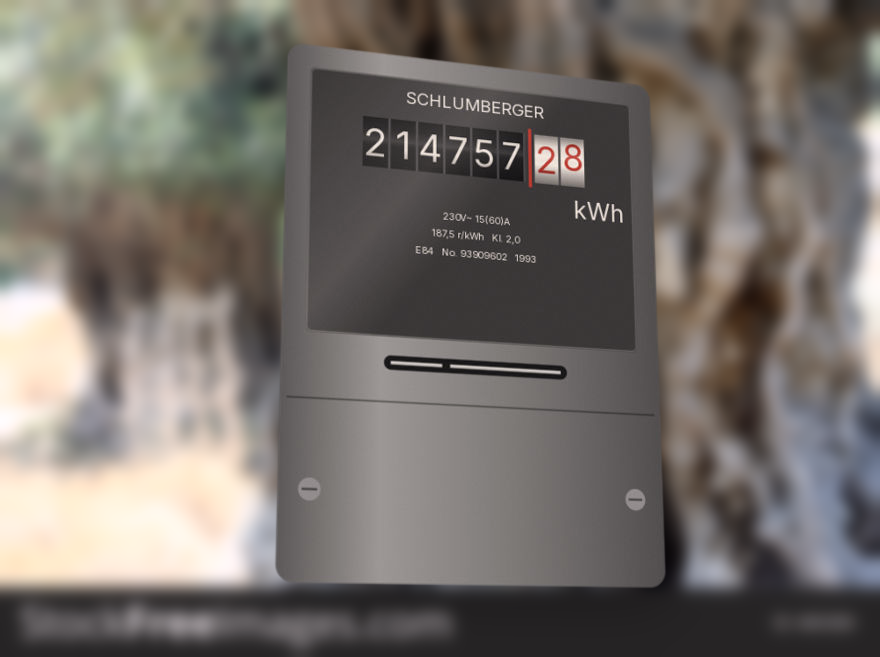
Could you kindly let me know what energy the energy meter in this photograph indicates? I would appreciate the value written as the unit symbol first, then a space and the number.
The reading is kWh 214757.28
